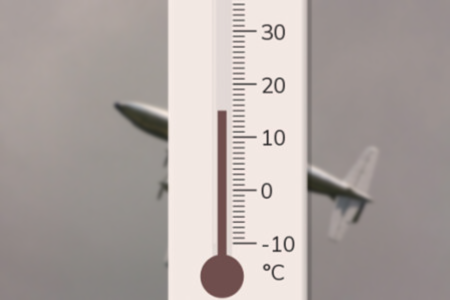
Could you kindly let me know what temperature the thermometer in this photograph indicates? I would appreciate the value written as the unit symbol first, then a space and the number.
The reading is °C 15
